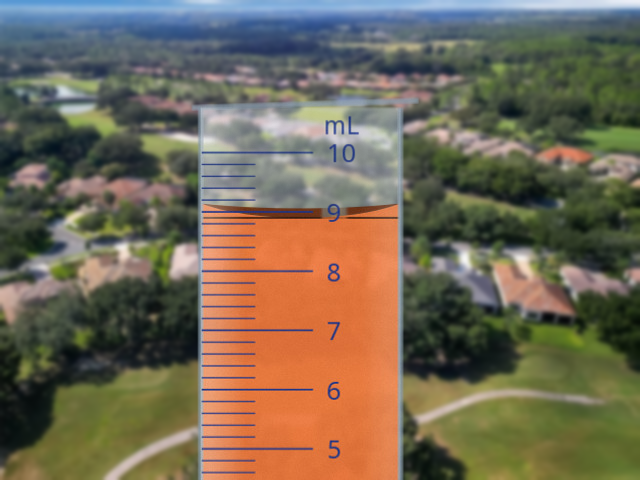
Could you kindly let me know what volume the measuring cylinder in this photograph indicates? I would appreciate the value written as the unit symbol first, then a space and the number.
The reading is mL 8.9
